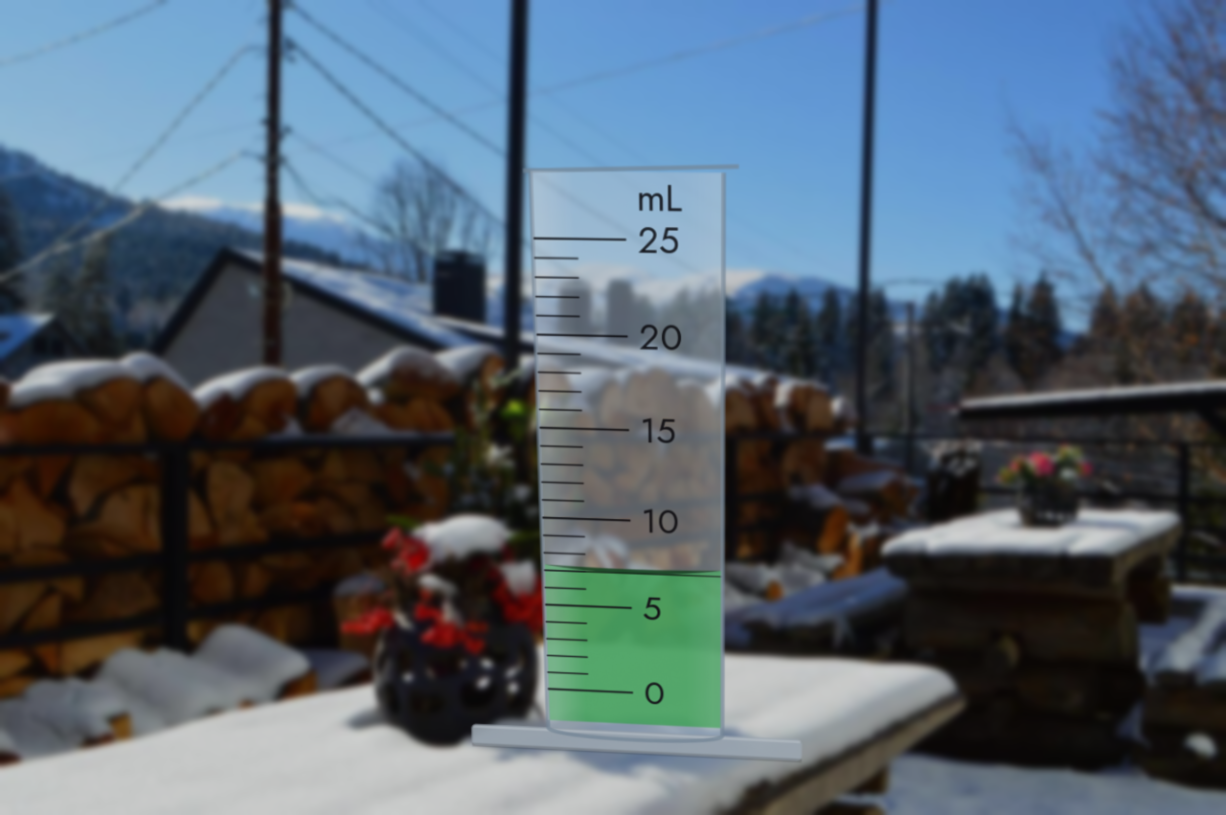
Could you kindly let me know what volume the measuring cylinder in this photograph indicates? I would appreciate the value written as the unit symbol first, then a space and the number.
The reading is mL 7
